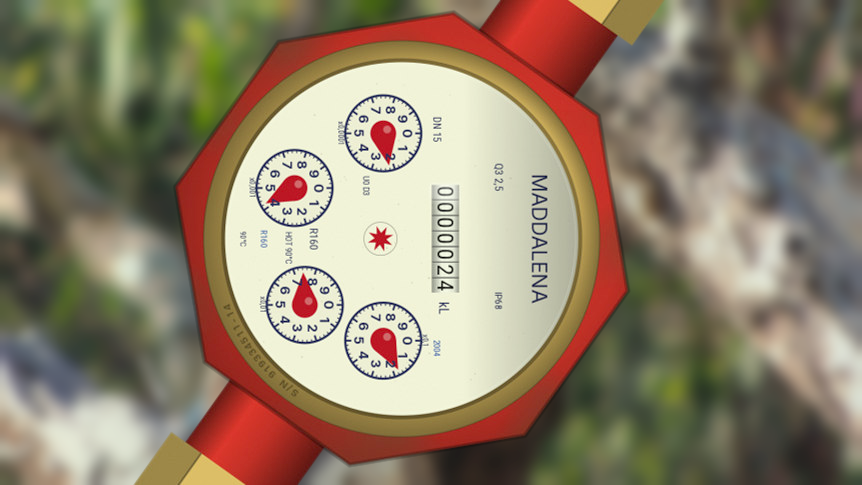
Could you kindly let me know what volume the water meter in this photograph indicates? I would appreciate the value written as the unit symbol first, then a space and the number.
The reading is kL 24.1742
